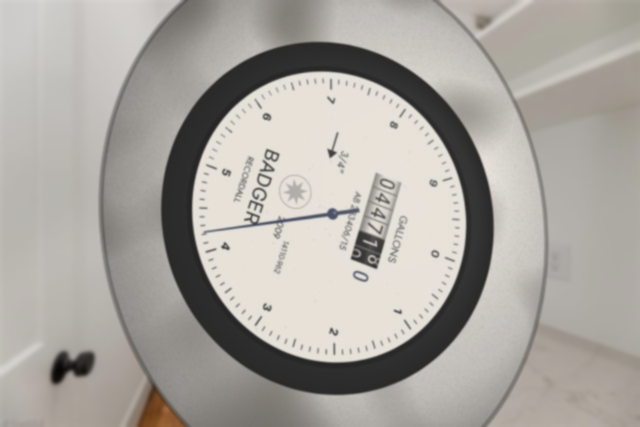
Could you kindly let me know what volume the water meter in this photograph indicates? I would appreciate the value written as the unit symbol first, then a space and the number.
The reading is gal 447184.2
